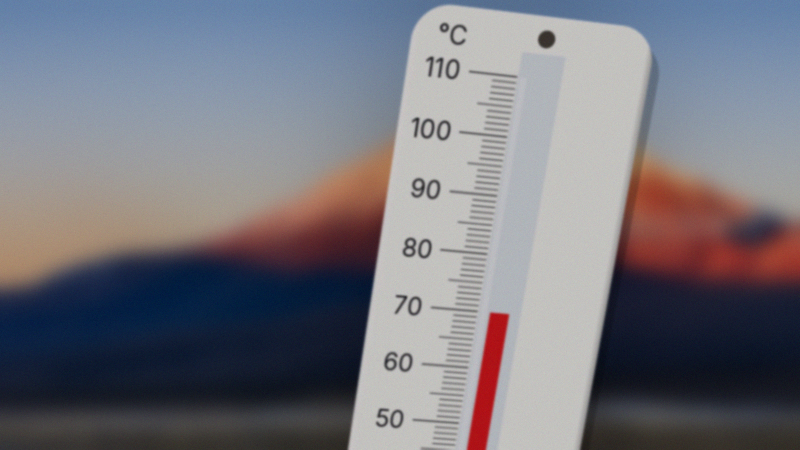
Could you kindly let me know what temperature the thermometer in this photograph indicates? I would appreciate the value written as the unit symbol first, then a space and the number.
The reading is °C 70
